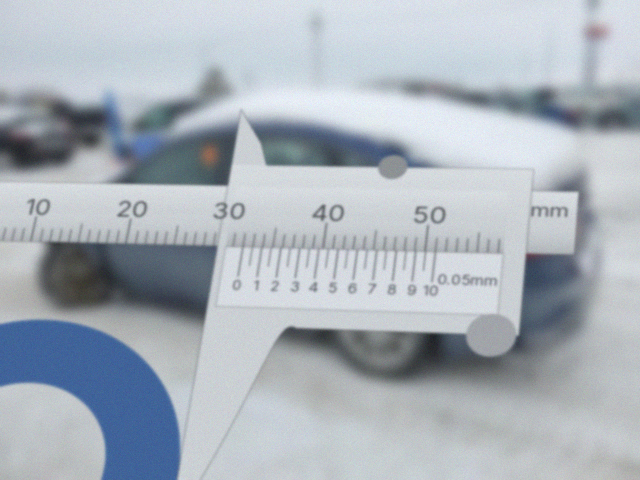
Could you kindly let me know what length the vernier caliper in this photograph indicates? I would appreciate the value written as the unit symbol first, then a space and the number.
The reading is mm 32.0
